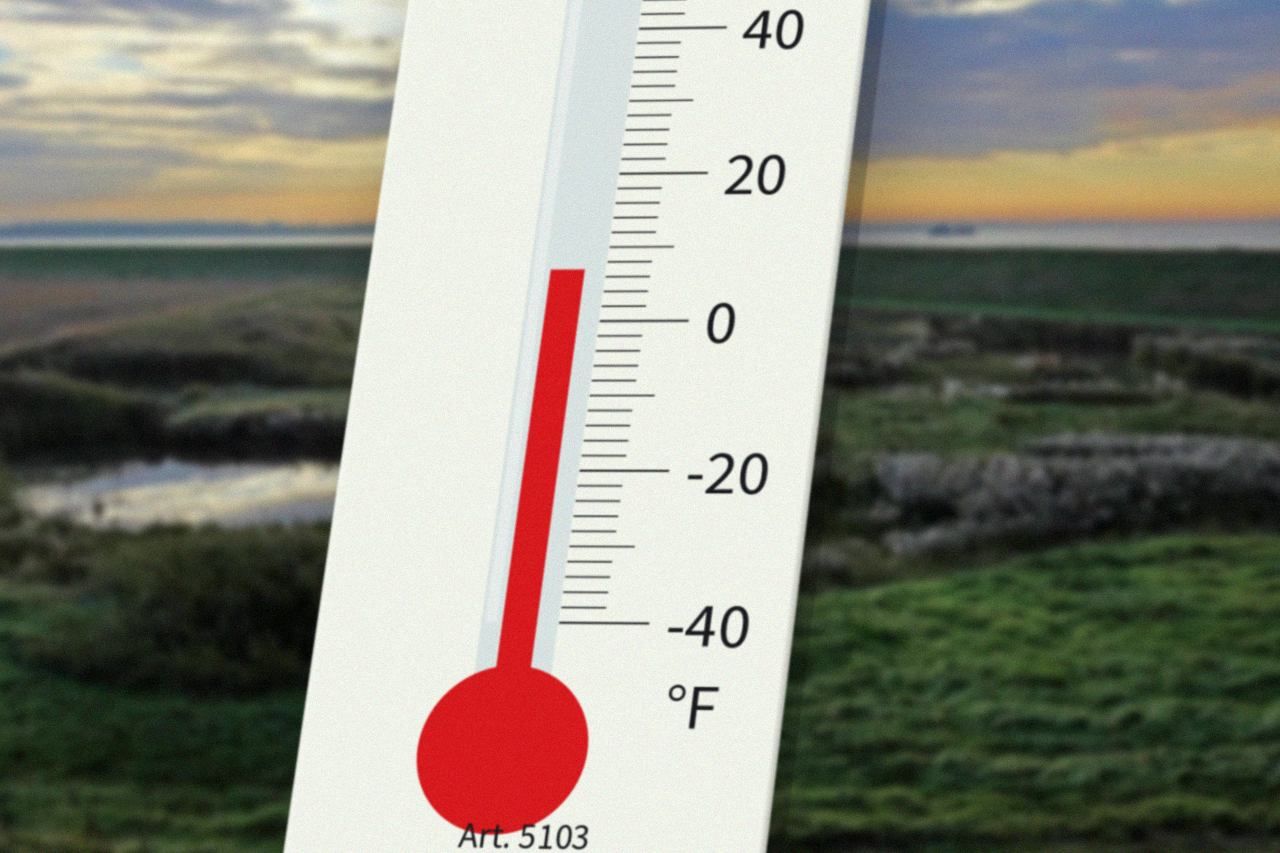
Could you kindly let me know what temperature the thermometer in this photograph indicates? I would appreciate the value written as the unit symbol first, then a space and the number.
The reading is °F 7
